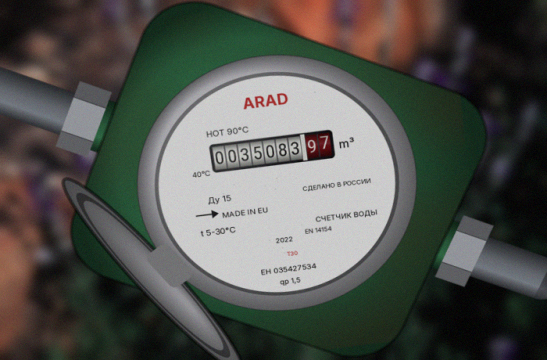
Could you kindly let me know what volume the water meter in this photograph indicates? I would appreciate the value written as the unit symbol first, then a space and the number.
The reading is m³ 35083.97
